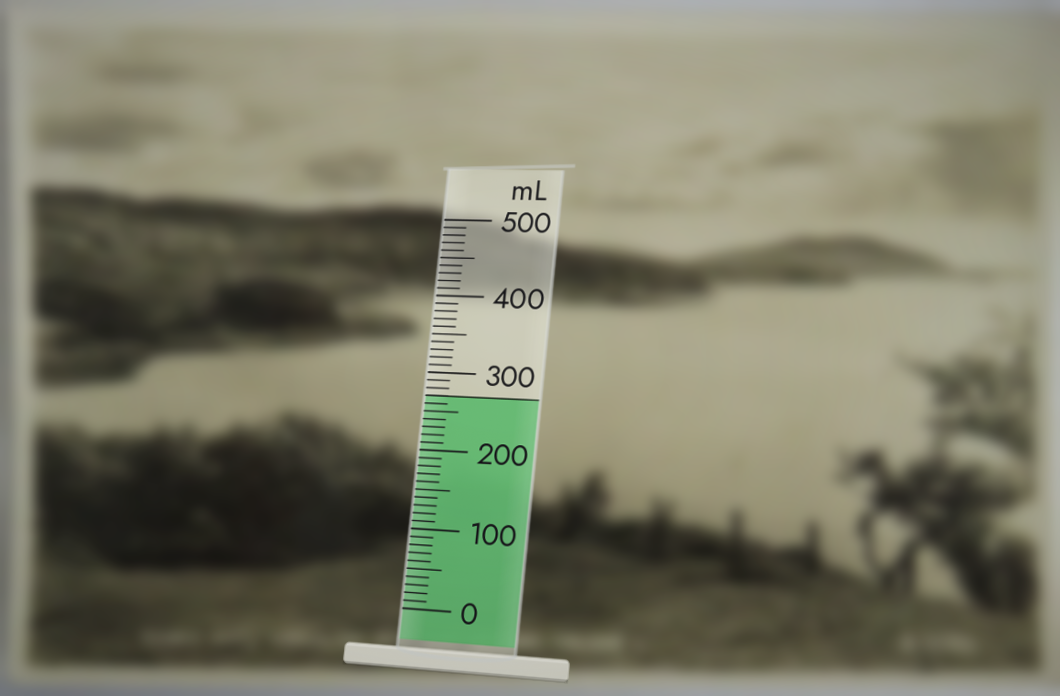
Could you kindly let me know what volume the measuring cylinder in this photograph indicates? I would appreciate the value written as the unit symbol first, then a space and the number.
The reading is mL 270
